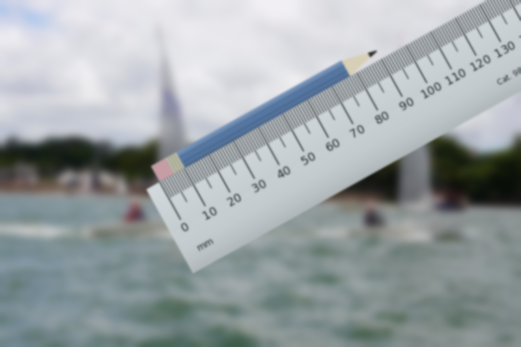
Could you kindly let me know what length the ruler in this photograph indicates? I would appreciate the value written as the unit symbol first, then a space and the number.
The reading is mm 90
